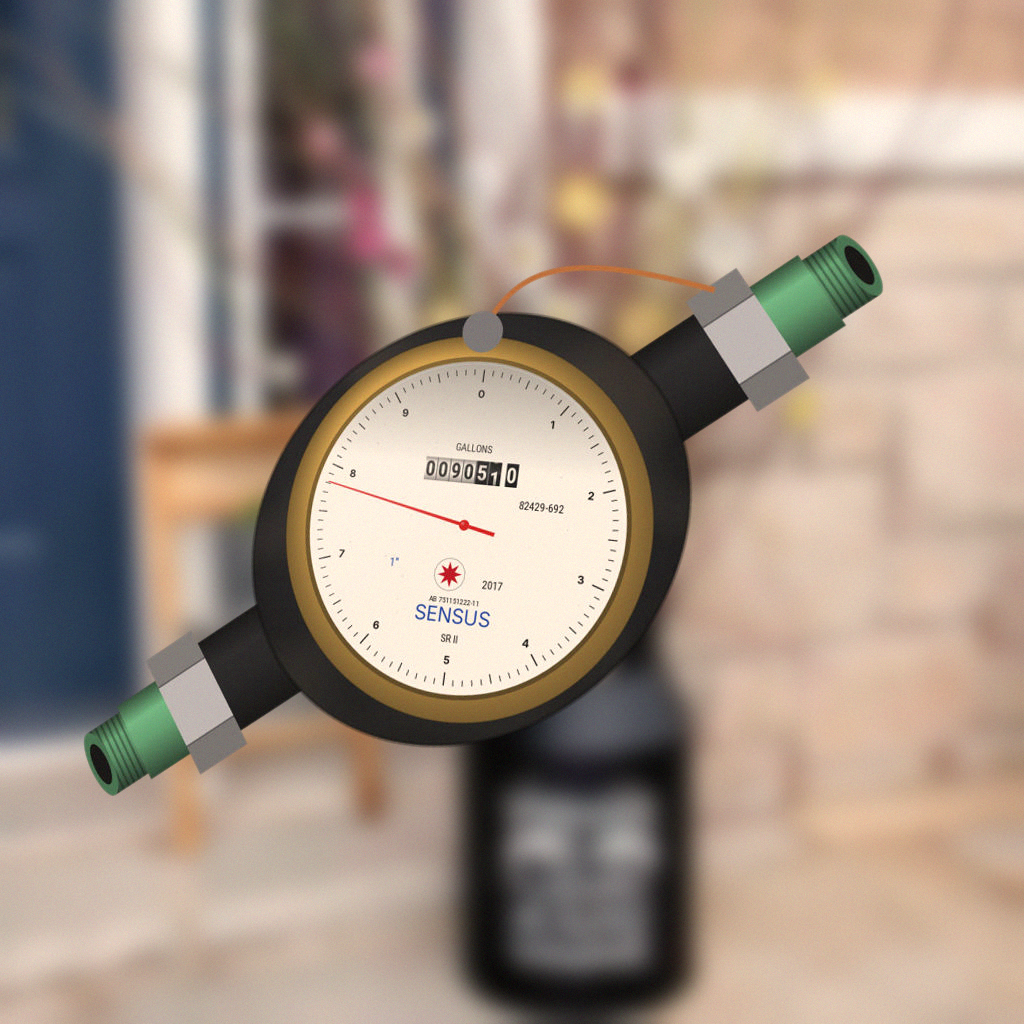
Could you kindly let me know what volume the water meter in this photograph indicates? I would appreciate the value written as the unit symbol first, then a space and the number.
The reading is gal 90507.8
